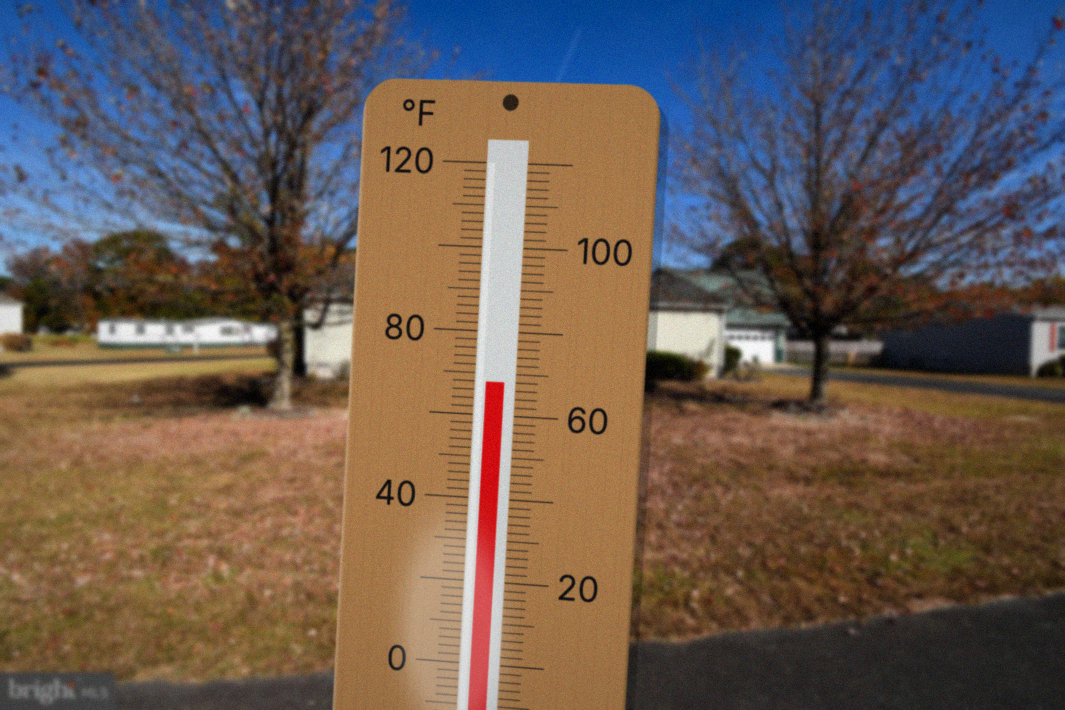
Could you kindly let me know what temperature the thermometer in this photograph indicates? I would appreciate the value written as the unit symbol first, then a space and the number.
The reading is °F 68
